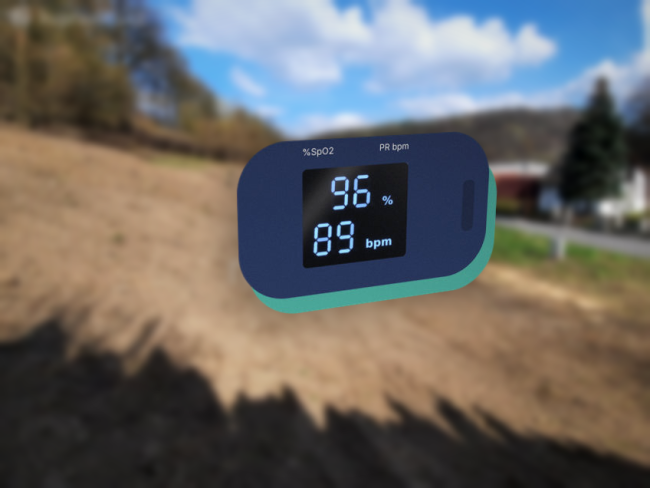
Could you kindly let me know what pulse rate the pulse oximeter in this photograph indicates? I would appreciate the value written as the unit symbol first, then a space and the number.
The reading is bpm 89
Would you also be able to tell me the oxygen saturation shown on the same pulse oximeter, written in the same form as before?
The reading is % 96
